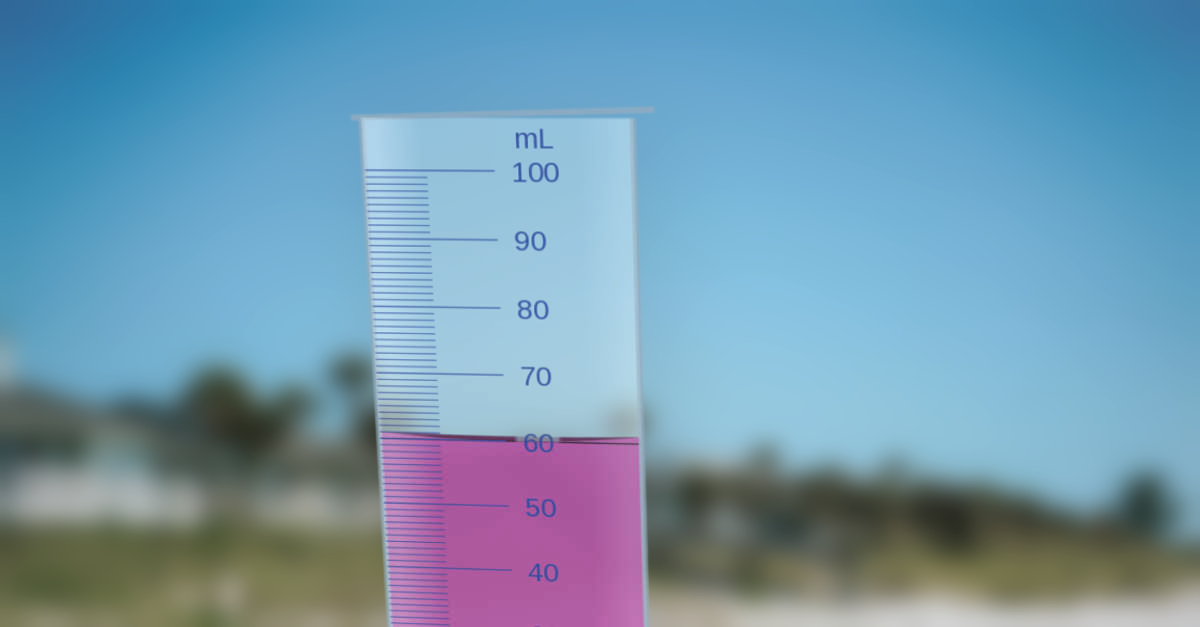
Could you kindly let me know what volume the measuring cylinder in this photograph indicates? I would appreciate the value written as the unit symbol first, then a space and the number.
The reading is mL 60
